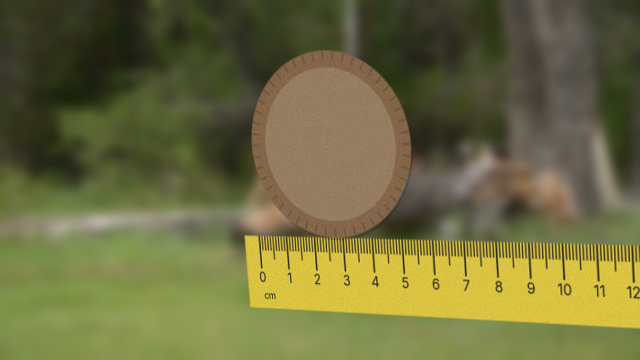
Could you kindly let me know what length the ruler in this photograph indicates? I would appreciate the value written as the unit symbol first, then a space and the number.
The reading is cm 5.5
